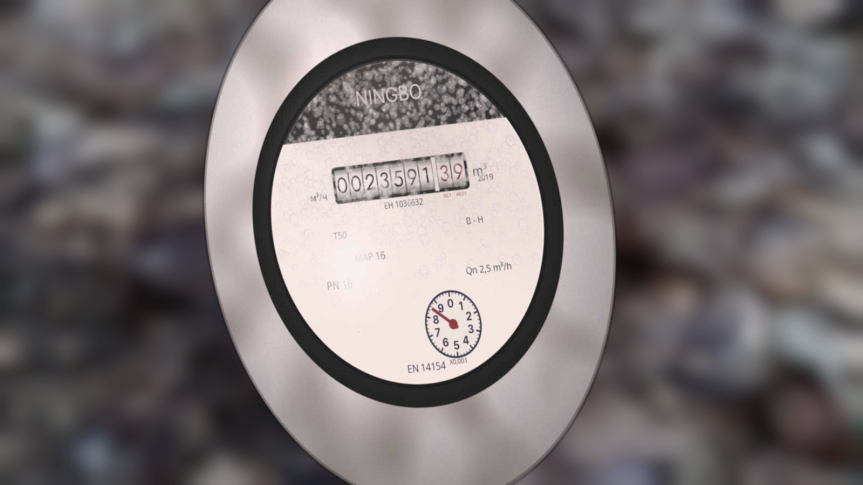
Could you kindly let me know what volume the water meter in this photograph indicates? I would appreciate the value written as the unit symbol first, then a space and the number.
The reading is m³ 23591.398
